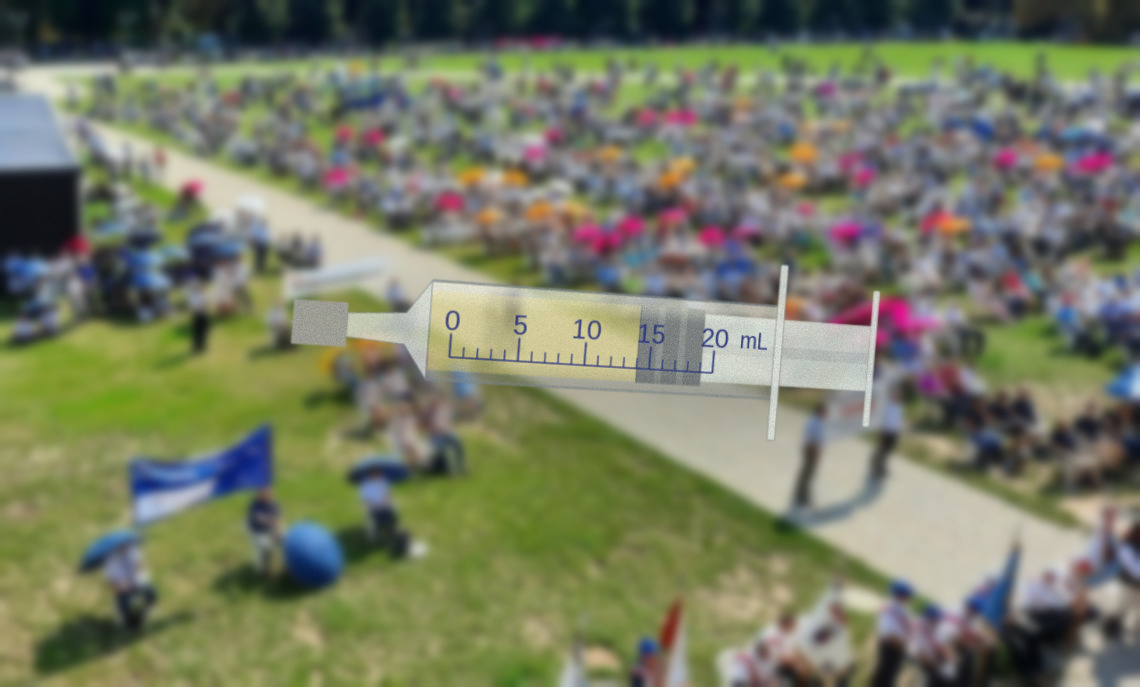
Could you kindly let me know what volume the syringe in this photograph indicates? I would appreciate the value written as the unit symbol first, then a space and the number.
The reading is mL 14
